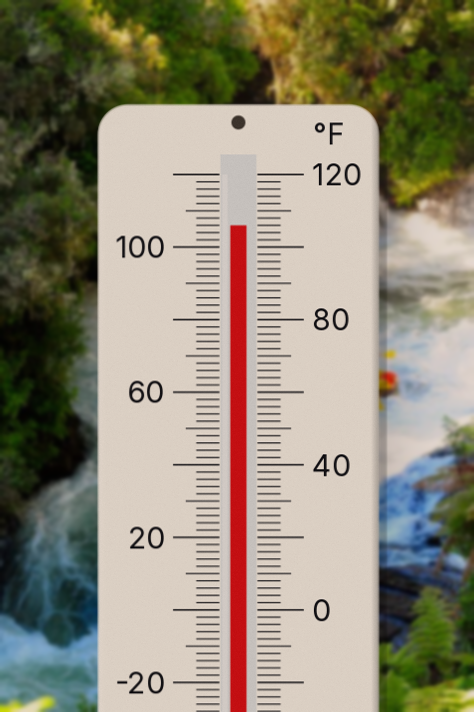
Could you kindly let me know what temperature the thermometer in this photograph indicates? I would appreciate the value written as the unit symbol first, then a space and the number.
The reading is °F 106
